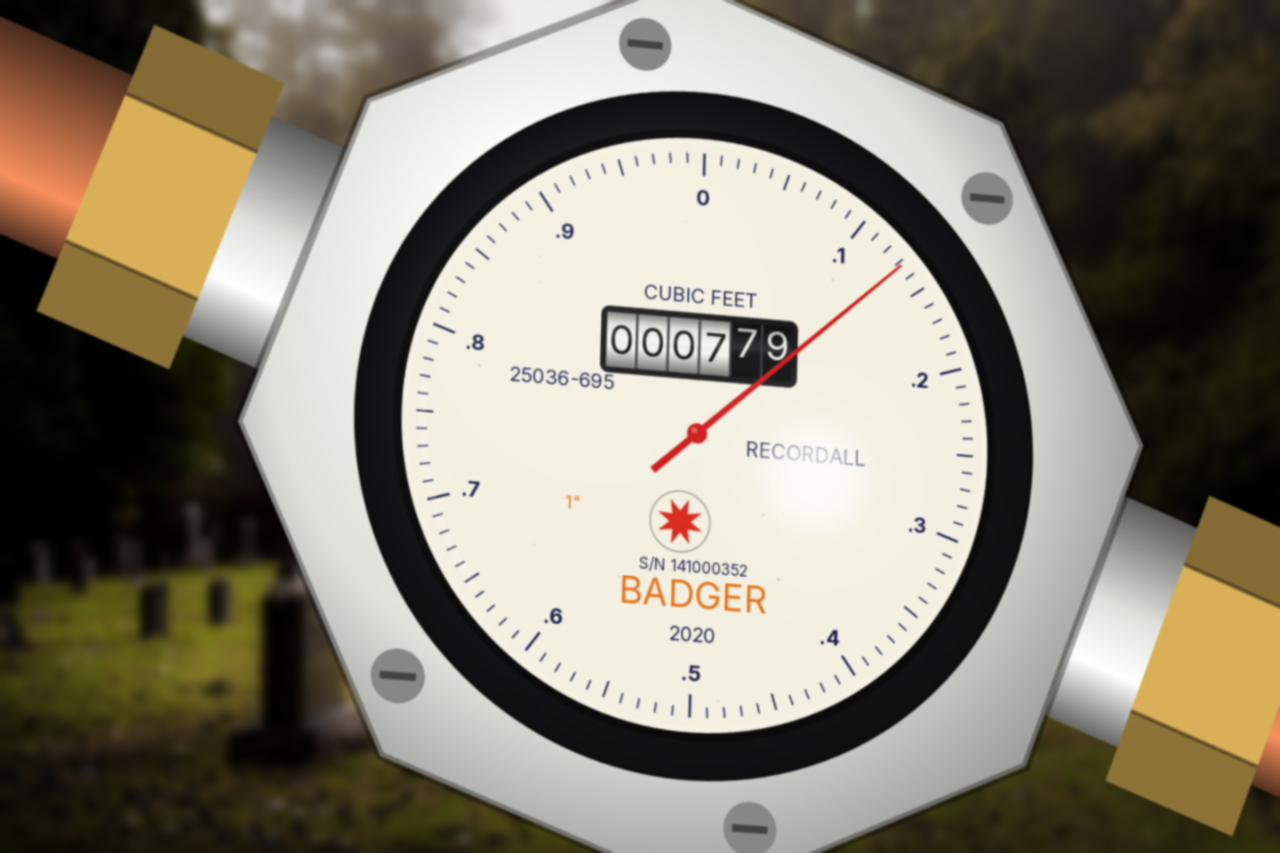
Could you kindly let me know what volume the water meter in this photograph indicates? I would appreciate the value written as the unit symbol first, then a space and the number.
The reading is ft³ 779.13
